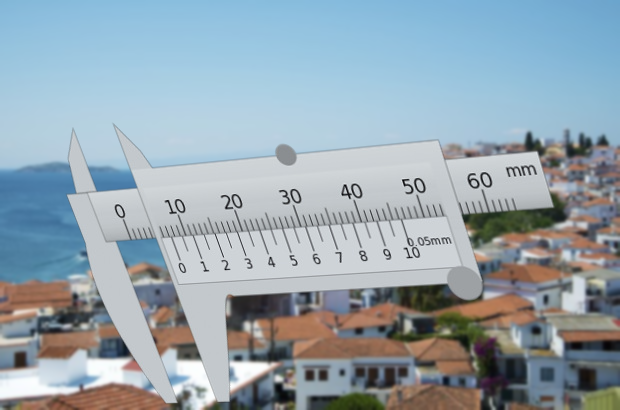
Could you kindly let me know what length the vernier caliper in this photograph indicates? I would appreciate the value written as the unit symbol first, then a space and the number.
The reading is mm 7.4
